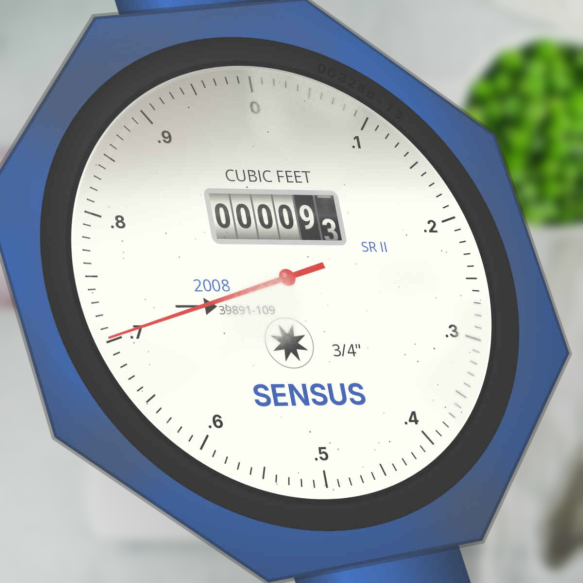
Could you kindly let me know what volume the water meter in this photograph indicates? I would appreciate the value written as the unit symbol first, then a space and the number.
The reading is ft³ 92.70
